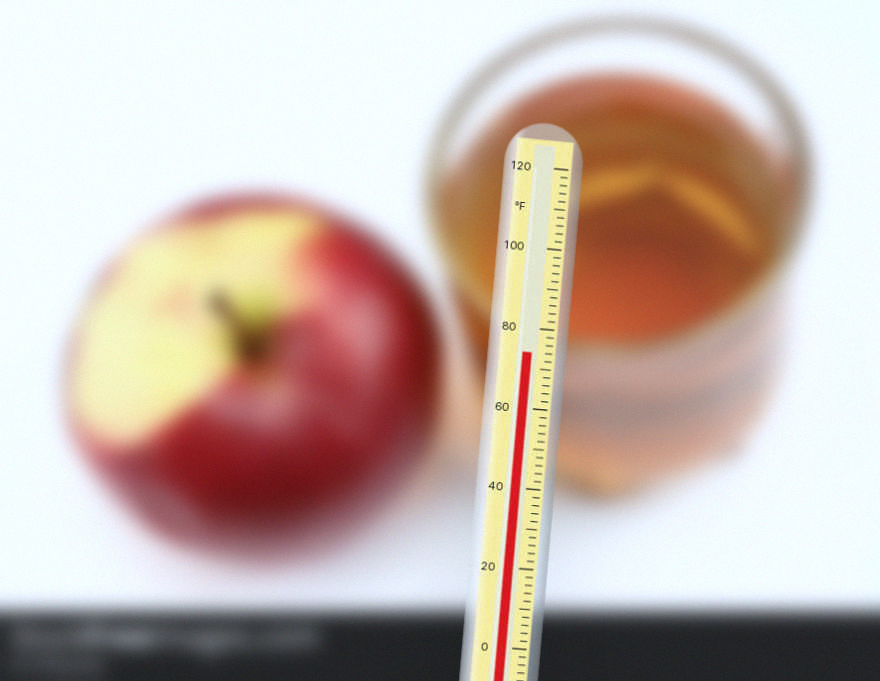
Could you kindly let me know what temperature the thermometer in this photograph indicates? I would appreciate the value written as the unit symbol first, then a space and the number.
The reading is °F 74
